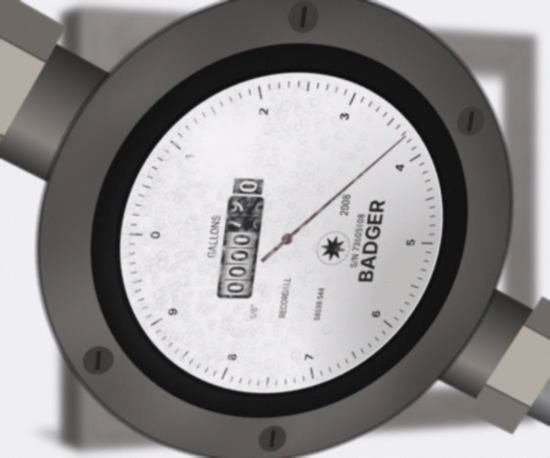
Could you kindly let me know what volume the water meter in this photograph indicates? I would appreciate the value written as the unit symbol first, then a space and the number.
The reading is gal 793.7
